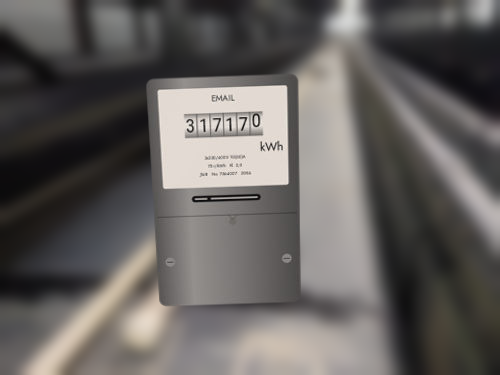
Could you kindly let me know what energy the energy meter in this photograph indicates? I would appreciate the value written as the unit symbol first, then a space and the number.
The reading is kWh 317170
